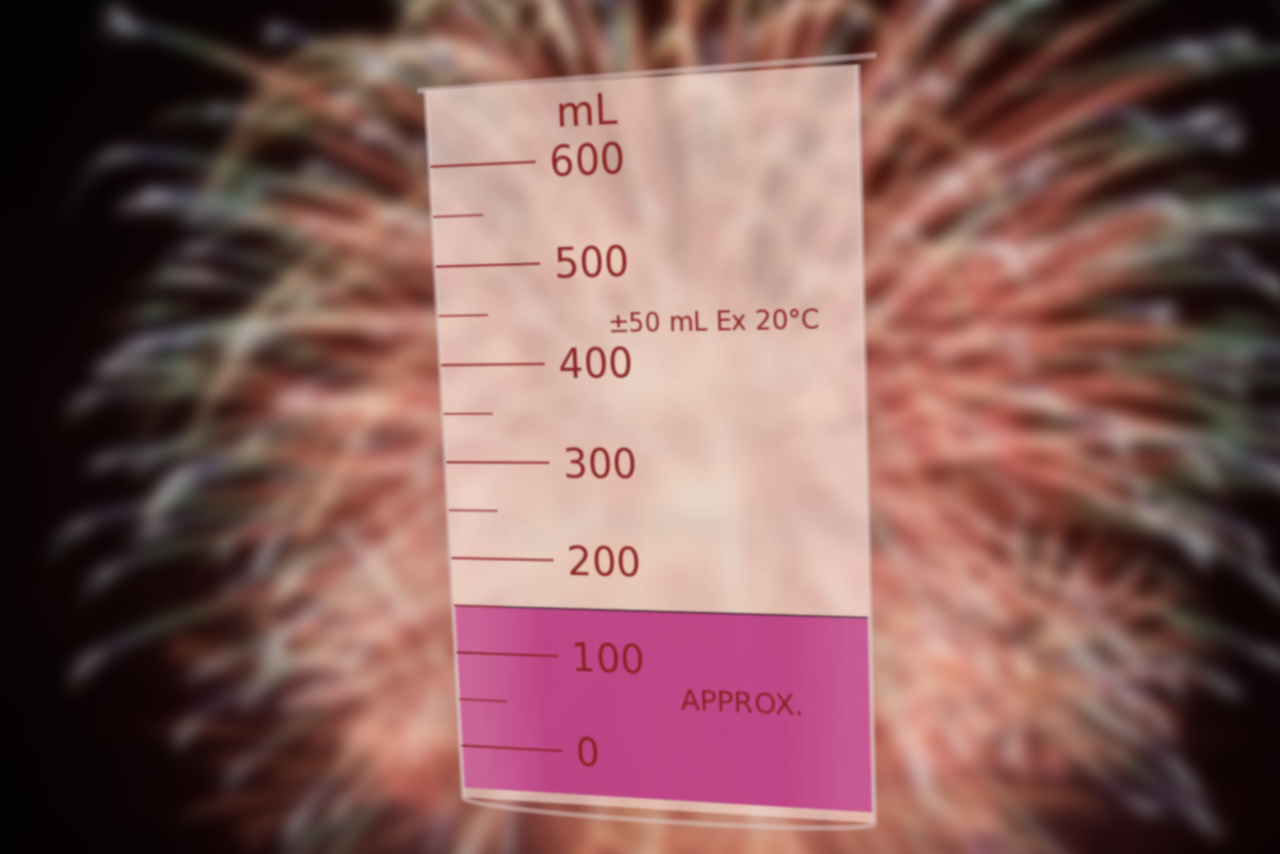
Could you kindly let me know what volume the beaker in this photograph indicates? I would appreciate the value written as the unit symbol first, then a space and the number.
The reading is mL 150
